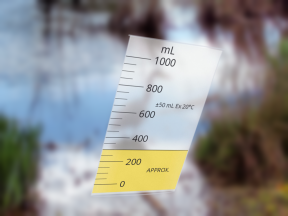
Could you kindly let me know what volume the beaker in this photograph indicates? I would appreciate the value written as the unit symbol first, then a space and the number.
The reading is mL 300
